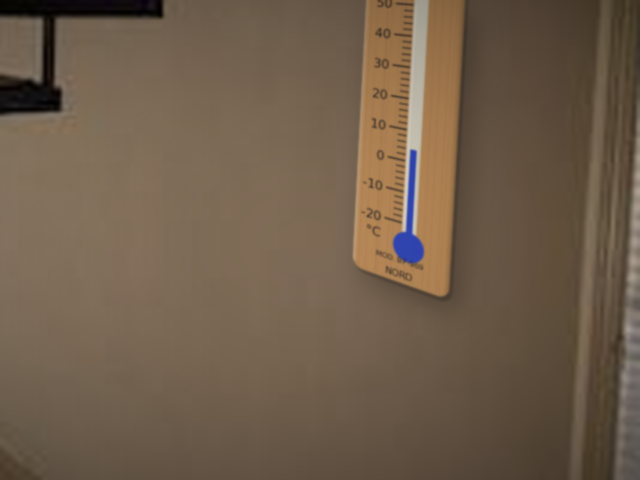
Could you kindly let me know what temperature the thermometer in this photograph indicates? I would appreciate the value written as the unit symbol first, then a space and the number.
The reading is °C 4
